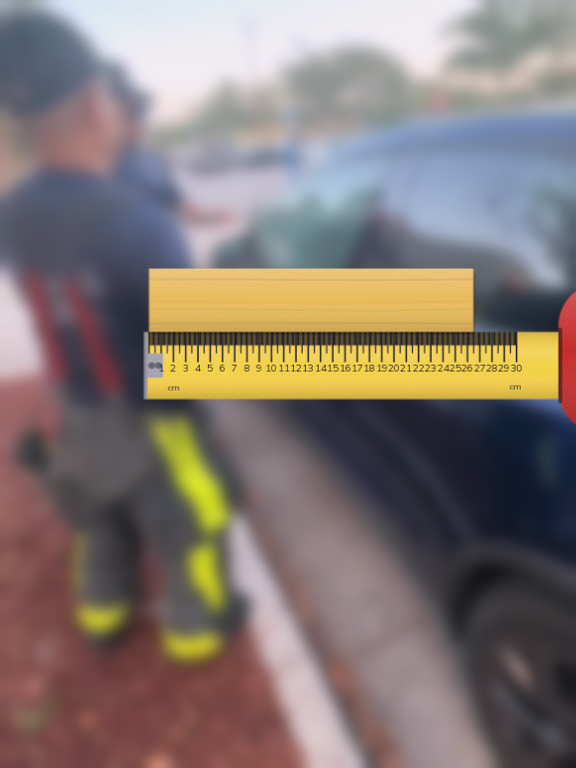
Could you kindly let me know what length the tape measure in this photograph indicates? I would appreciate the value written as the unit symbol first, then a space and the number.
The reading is cm 26.5
